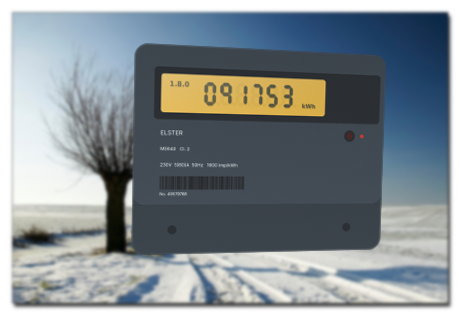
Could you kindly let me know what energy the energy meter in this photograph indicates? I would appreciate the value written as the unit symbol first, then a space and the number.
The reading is kWh 91753
